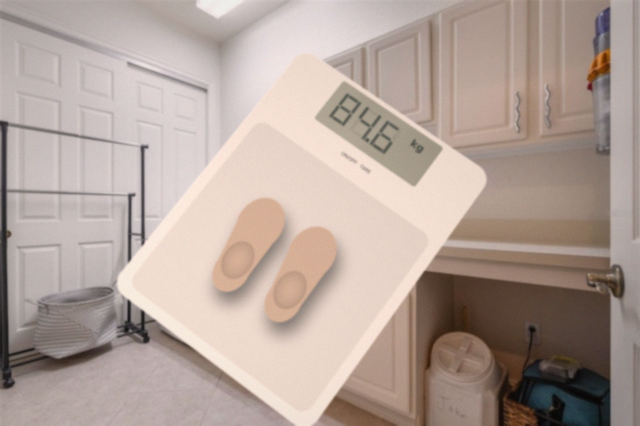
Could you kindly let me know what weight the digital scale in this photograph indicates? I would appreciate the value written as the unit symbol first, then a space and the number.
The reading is kg 84.6
